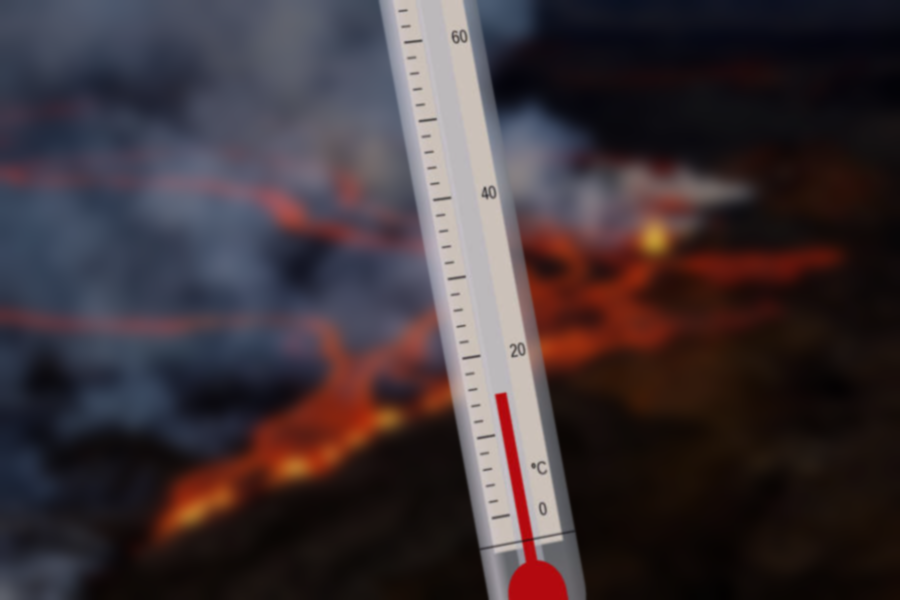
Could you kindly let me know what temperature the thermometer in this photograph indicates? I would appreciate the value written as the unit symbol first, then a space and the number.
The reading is °C 15
